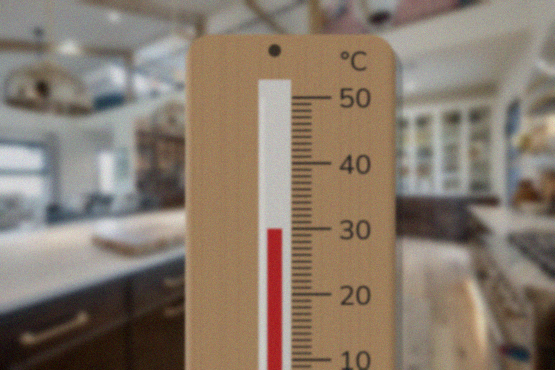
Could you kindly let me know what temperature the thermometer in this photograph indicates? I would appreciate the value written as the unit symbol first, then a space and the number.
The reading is °C 30
